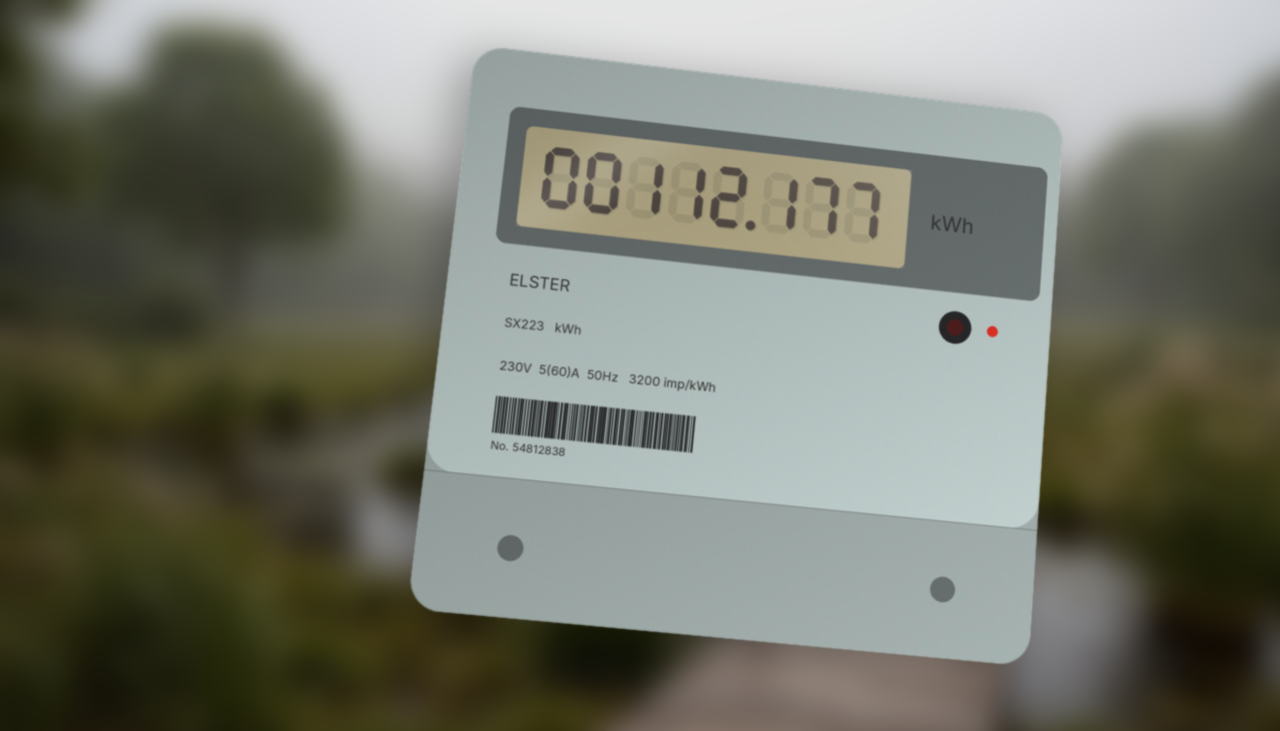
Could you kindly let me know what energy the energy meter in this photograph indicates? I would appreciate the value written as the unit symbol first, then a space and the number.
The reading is kWh 112.177
